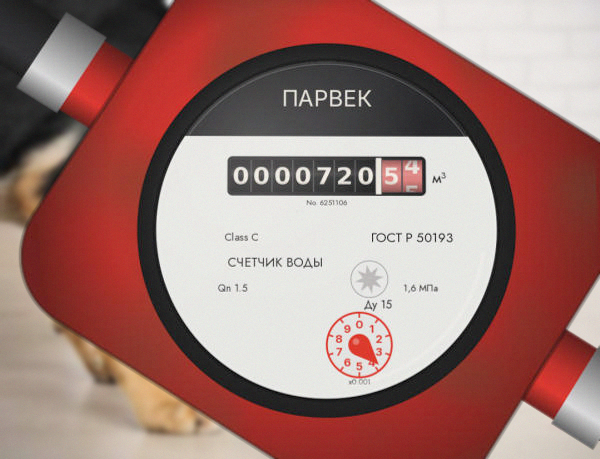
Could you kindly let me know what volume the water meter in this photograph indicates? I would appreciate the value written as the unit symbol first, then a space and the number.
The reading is m³ 720.543
